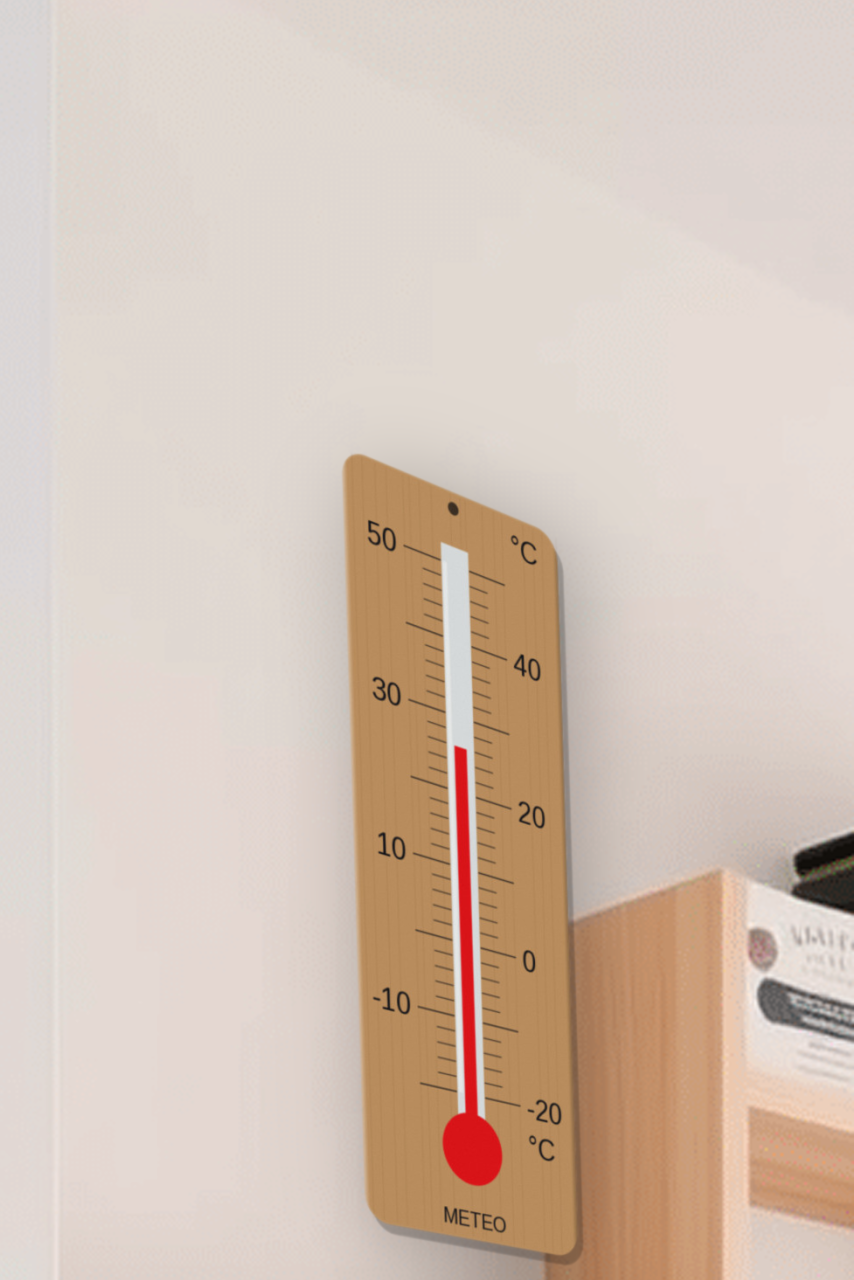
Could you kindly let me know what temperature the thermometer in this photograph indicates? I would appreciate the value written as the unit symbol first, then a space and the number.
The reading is °C 26
